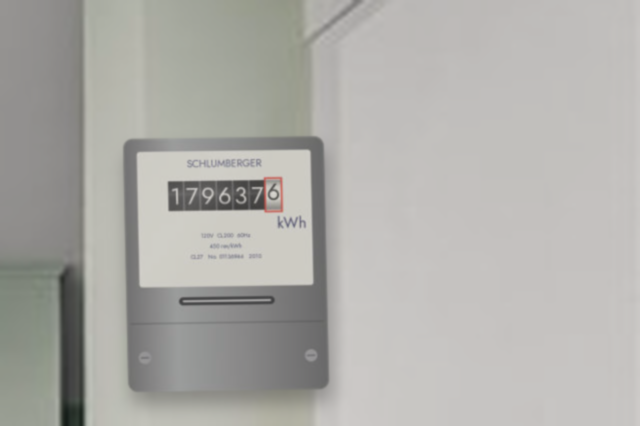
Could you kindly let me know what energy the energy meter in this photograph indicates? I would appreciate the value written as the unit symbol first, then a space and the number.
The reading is kWh 179637.6
